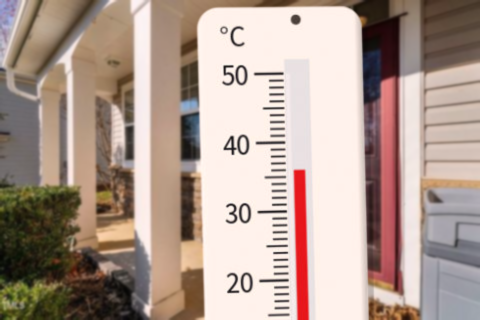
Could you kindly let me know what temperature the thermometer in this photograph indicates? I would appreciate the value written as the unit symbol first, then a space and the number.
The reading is °C 36
